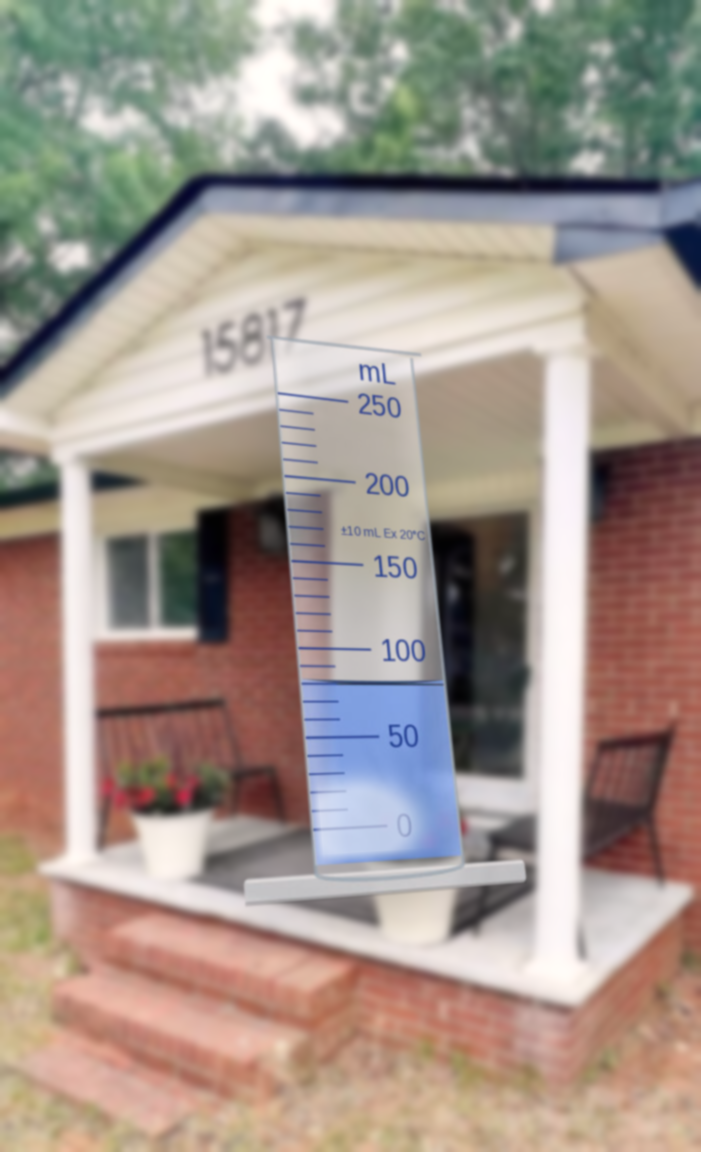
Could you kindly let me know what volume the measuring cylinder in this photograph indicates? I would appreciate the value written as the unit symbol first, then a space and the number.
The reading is mL 80
